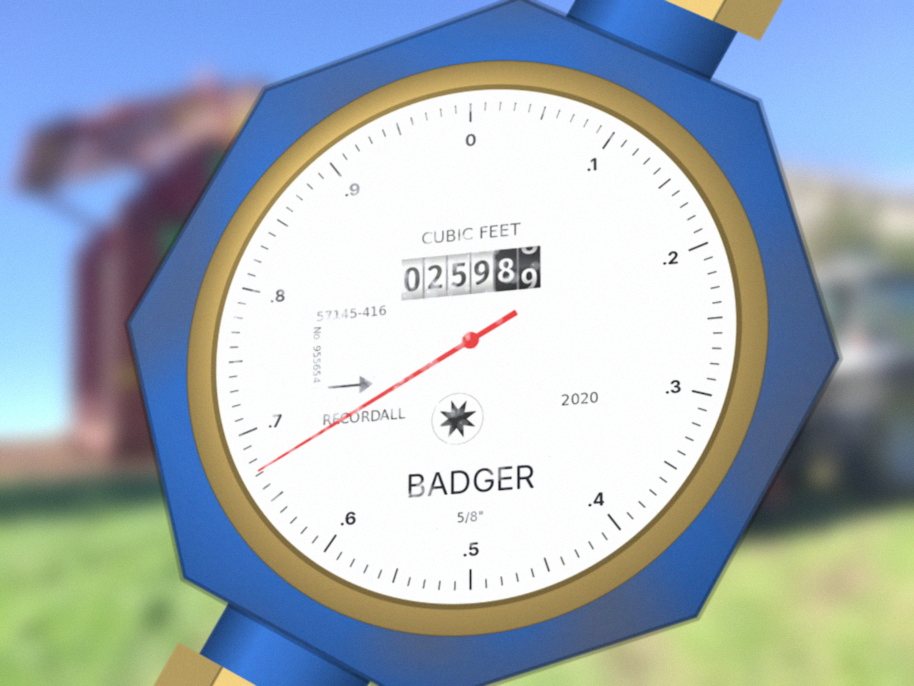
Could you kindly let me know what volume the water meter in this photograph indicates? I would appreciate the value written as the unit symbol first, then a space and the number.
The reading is ft³ 25988.67
